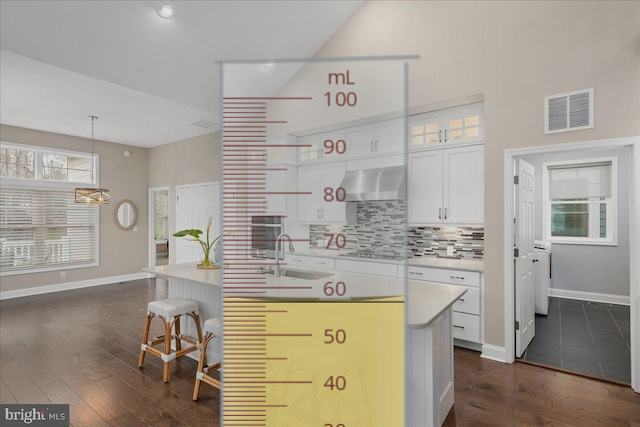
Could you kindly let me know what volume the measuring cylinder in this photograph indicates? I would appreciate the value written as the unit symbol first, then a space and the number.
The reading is mL 57
